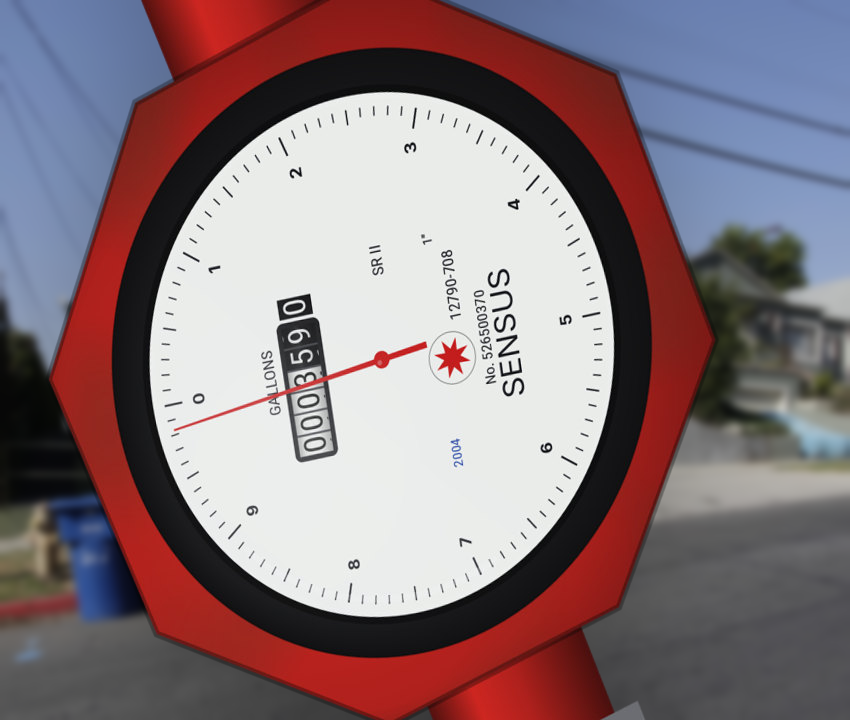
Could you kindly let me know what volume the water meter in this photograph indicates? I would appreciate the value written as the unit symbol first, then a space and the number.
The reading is gal 3589.8
